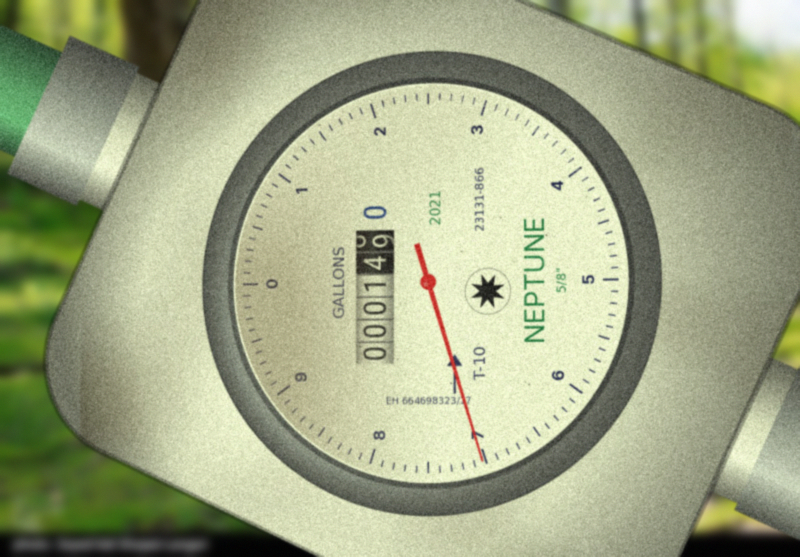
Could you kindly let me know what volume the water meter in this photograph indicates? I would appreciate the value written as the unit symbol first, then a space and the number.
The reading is gal 1487.0
